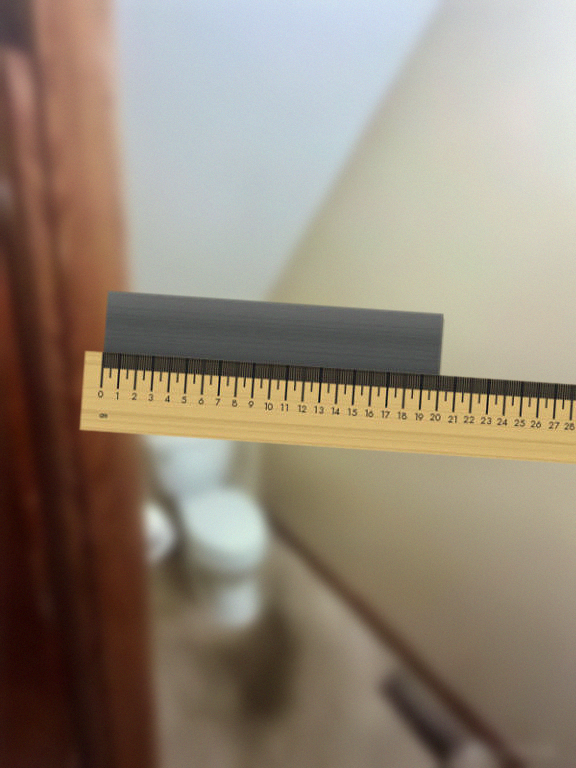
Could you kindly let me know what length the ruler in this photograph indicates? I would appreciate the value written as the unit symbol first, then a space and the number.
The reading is cm 20
